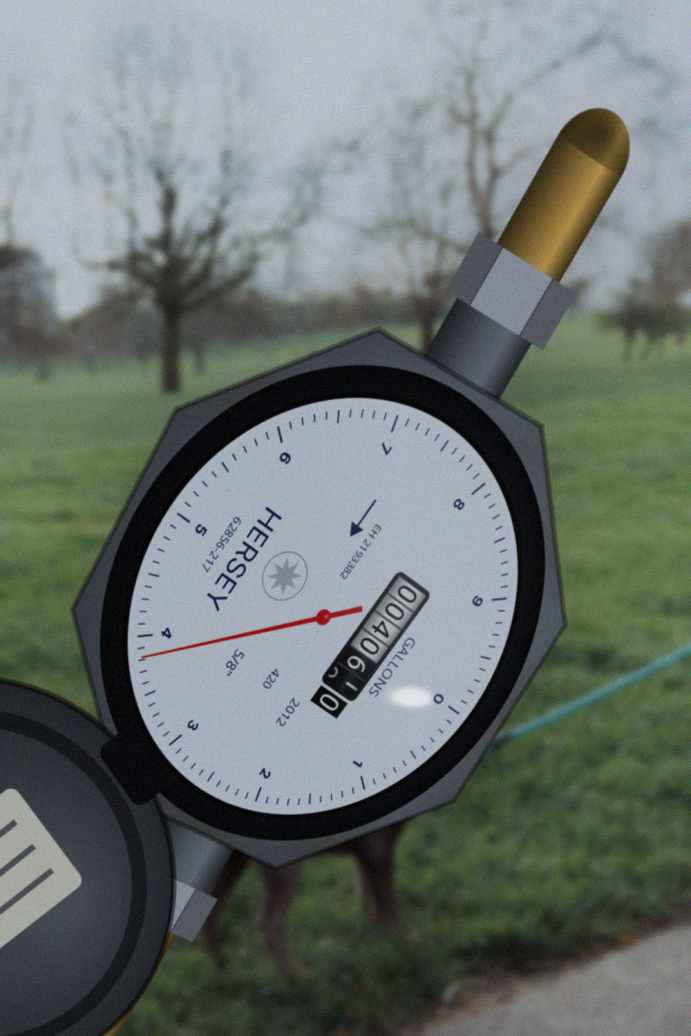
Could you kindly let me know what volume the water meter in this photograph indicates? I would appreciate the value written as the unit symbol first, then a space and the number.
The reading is gal 40613.8
